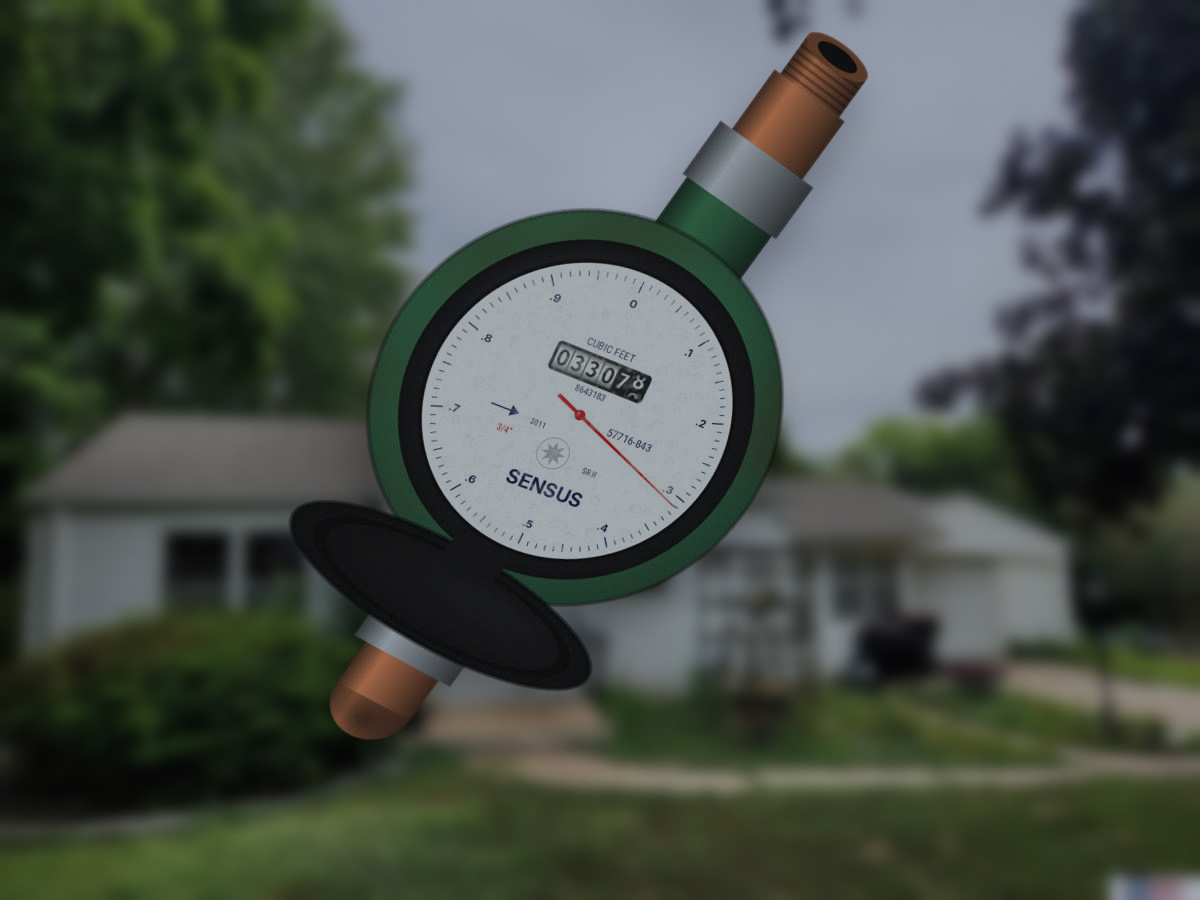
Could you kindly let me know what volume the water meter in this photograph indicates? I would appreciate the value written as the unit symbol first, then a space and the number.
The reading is ft³ 33078.31
